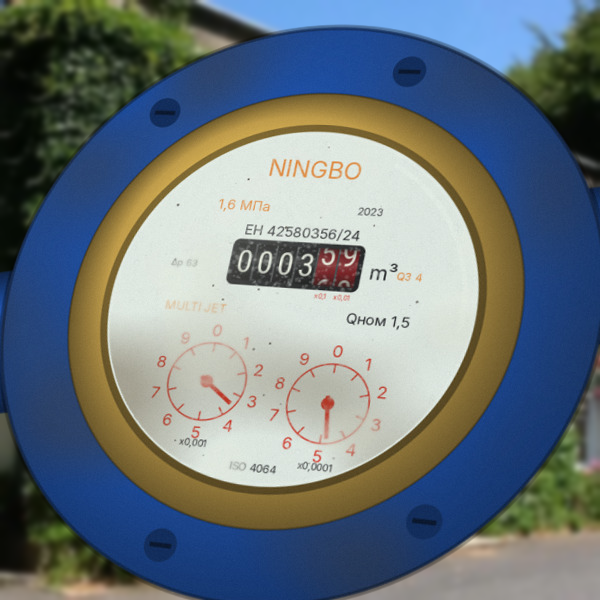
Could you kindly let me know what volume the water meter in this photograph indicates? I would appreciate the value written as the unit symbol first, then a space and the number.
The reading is m³ 3.5934
